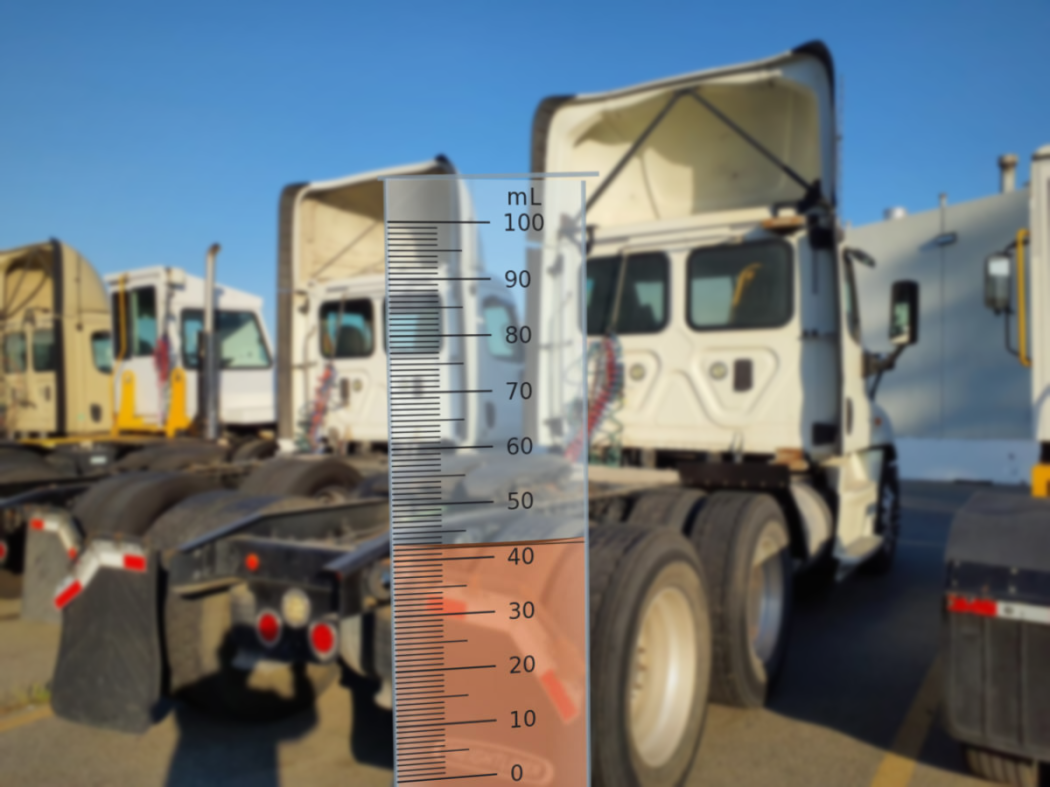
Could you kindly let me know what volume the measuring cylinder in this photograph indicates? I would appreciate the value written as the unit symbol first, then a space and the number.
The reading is mL 42
